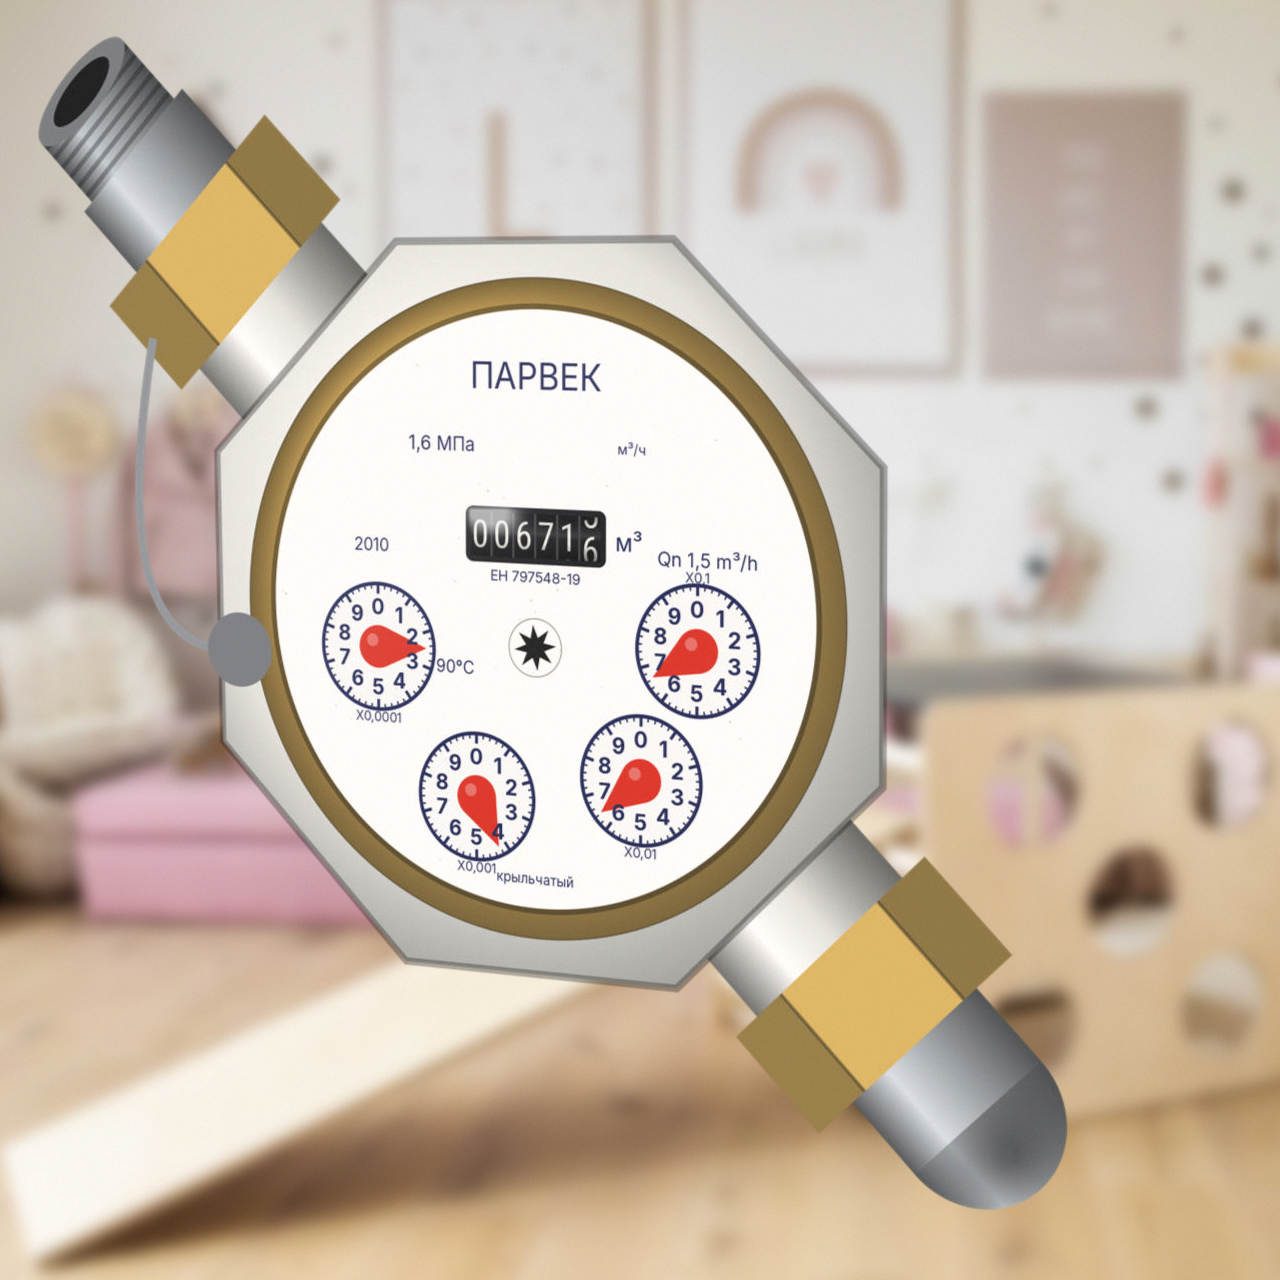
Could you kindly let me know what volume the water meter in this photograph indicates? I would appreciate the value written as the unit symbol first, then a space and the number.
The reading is m³ 6715.6642
